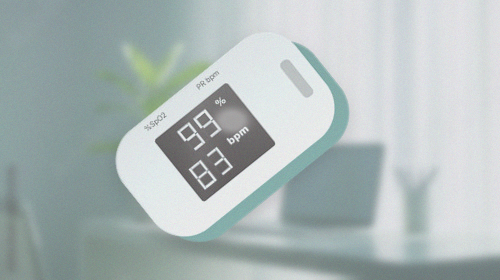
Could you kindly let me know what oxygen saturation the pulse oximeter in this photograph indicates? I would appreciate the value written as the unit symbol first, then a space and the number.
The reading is % 99
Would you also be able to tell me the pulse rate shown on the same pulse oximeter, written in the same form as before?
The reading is bpm 83
